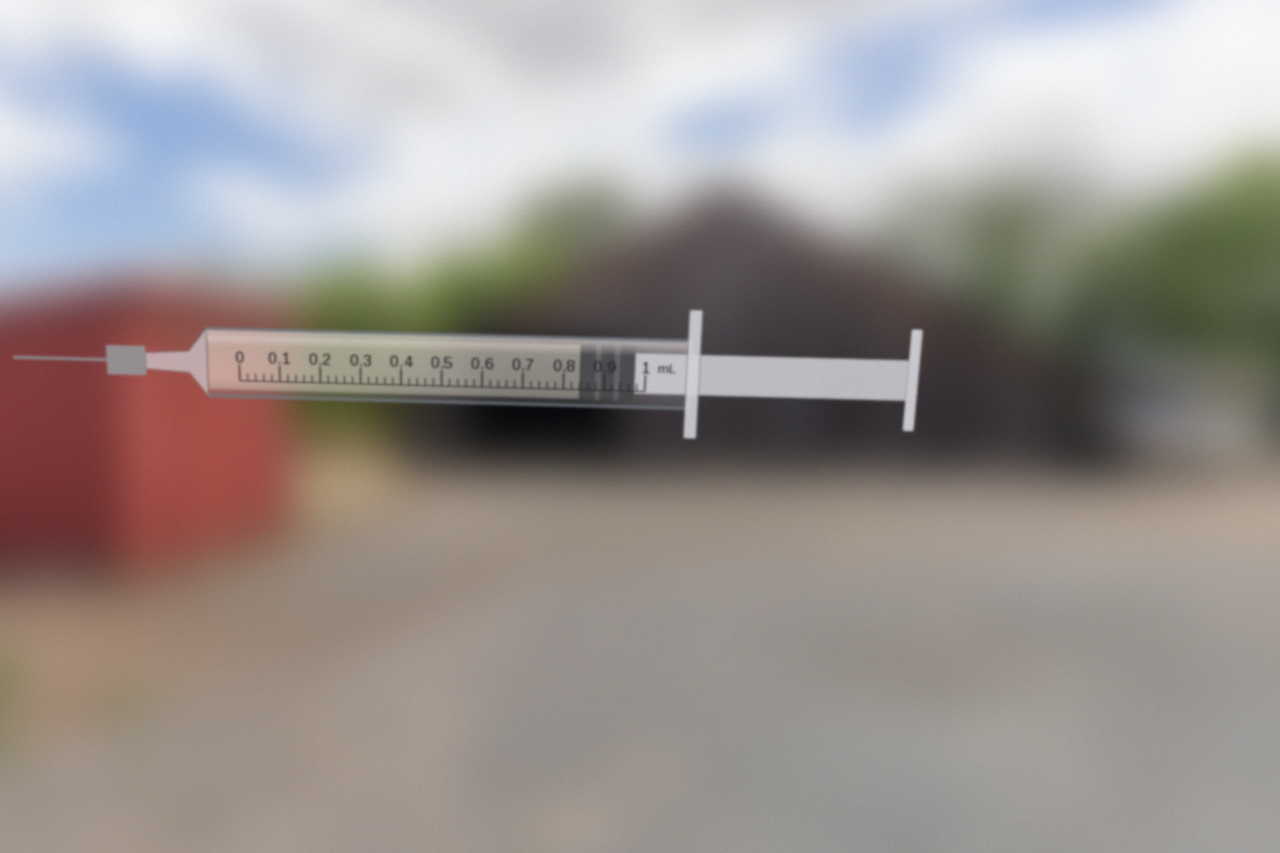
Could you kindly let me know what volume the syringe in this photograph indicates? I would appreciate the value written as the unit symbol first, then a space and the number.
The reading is mL 0.84
